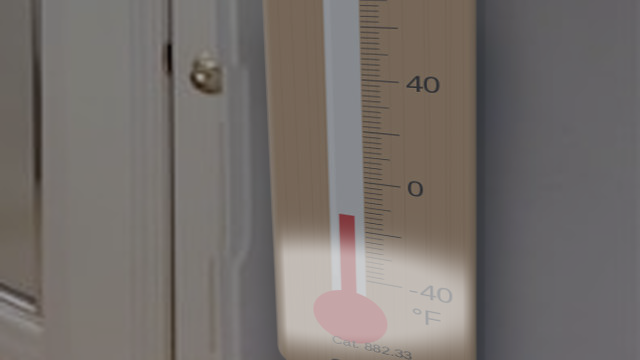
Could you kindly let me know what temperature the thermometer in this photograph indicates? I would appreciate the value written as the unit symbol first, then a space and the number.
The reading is °F -14
